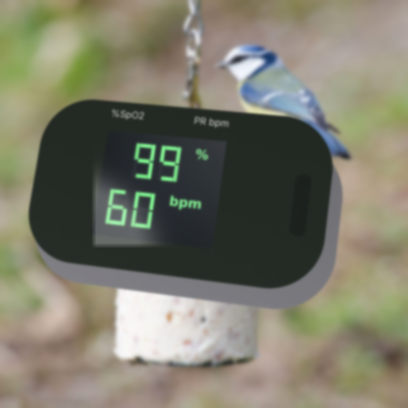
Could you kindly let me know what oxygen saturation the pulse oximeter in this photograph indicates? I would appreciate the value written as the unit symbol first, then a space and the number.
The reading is % 99
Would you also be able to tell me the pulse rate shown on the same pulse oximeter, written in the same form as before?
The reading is bpm 60
